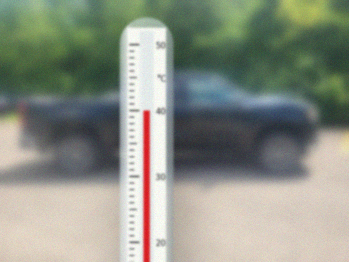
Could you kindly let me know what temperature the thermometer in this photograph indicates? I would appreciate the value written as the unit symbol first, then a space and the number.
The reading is °C 40
